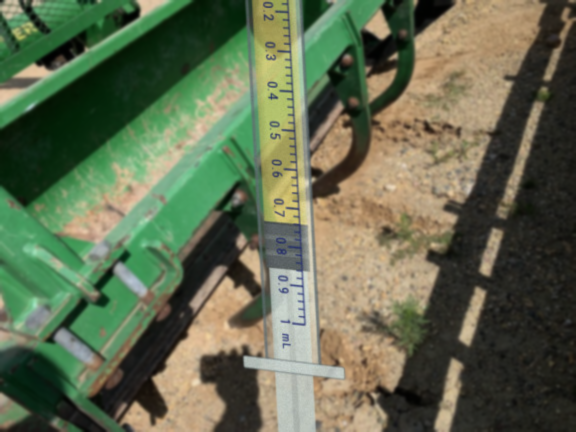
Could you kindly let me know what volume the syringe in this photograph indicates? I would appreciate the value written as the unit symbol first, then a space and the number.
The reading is mL 0.74
